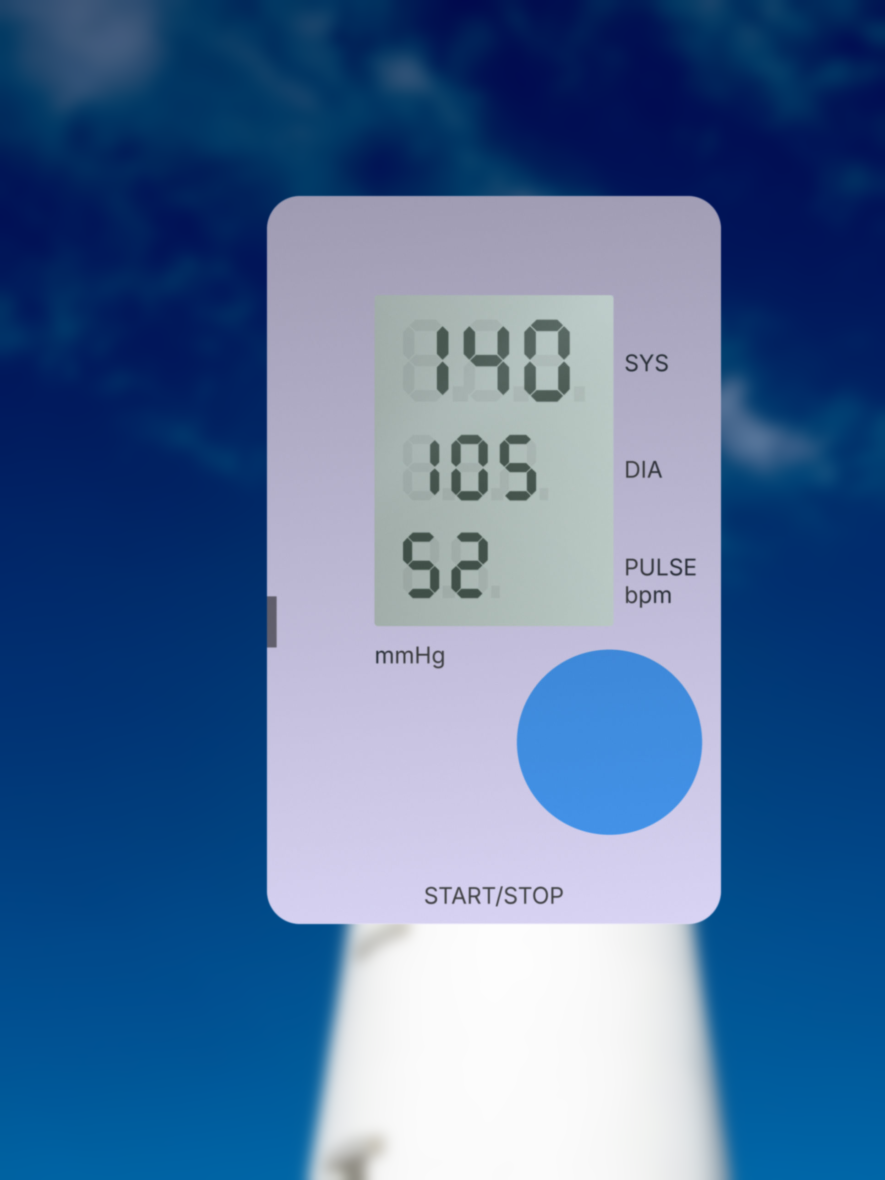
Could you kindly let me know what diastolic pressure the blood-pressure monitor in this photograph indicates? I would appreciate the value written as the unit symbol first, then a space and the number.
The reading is mmHg 105
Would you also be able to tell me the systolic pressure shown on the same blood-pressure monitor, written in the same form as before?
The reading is mmHg 140
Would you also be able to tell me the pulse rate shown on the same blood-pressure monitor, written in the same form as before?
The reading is bpm 52
